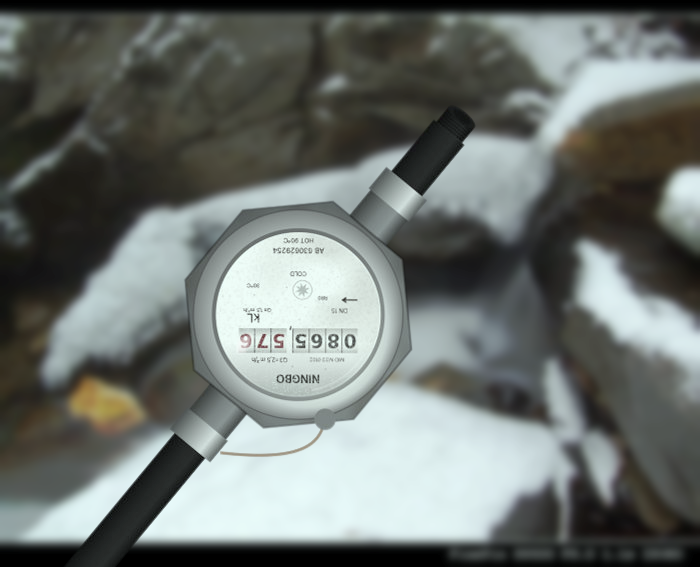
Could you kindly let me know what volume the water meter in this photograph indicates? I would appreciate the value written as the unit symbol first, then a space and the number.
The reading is kL 865.576
